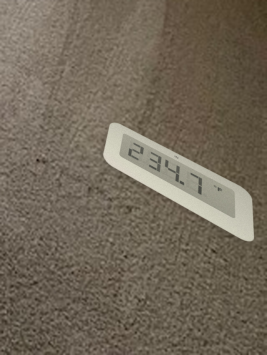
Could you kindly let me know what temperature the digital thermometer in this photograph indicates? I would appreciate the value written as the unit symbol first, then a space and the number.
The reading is °F 234.7
